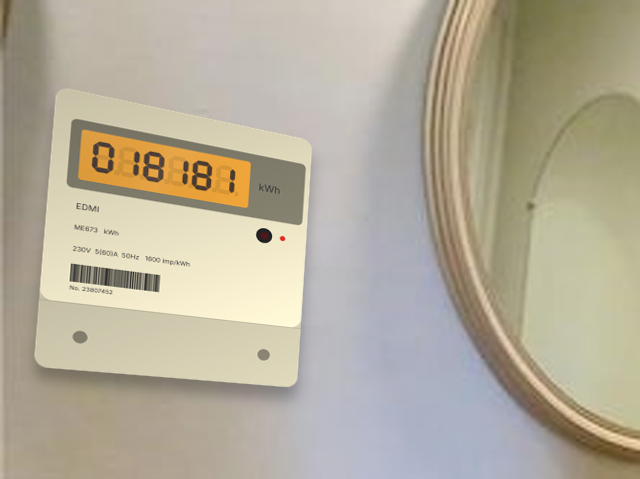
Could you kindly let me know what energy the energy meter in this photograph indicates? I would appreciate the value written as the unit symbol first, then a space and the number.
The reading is kWh 18181
